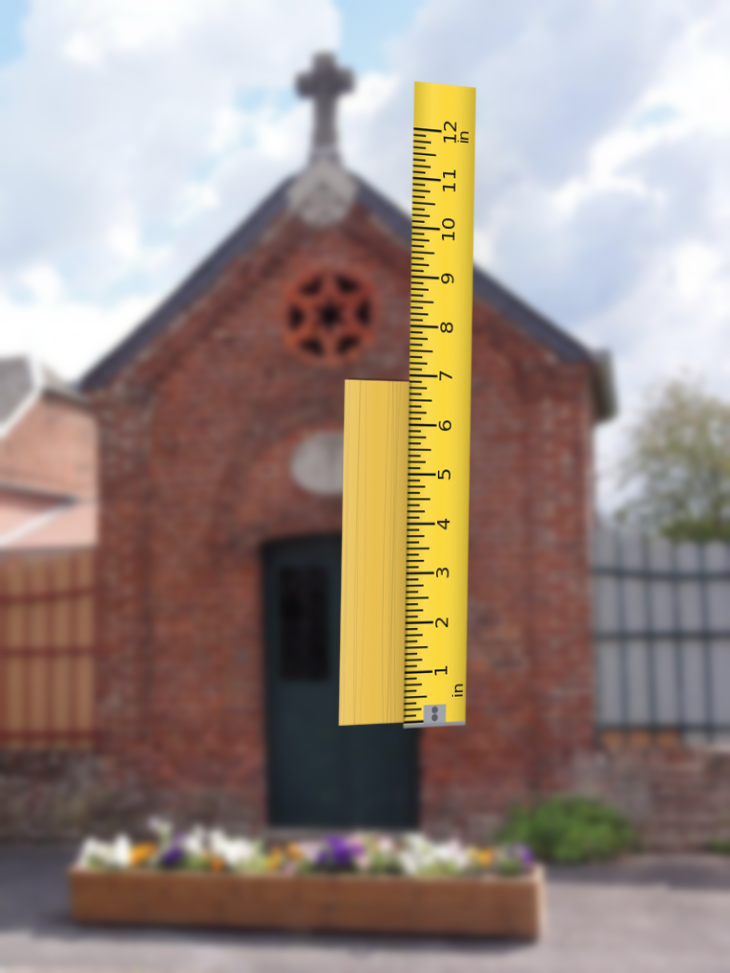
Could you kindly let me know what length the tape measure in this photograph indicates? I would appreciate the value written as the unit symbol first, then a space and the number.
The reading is in 6.875
